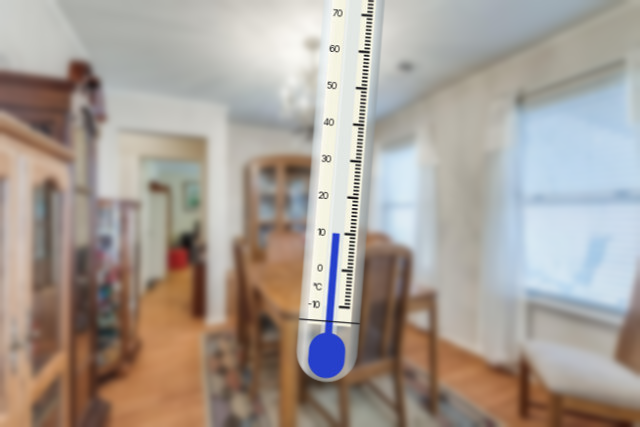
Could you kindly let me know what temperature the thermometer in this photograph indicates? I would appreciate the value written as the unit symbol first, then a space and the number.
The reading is °C 10
